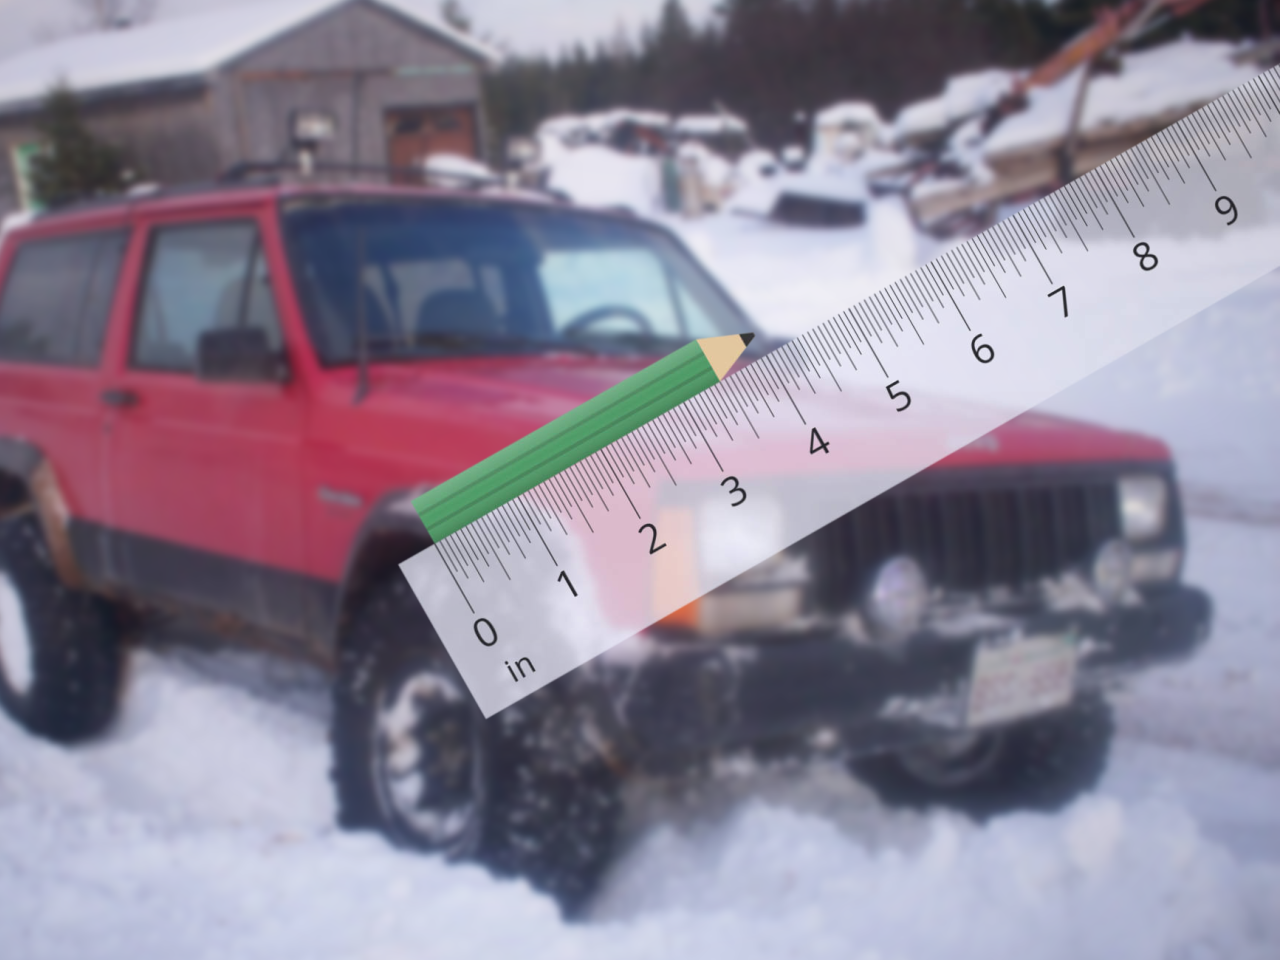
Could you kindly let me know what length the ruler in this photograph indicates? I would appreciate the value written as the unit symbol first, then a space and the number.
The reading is in 4
